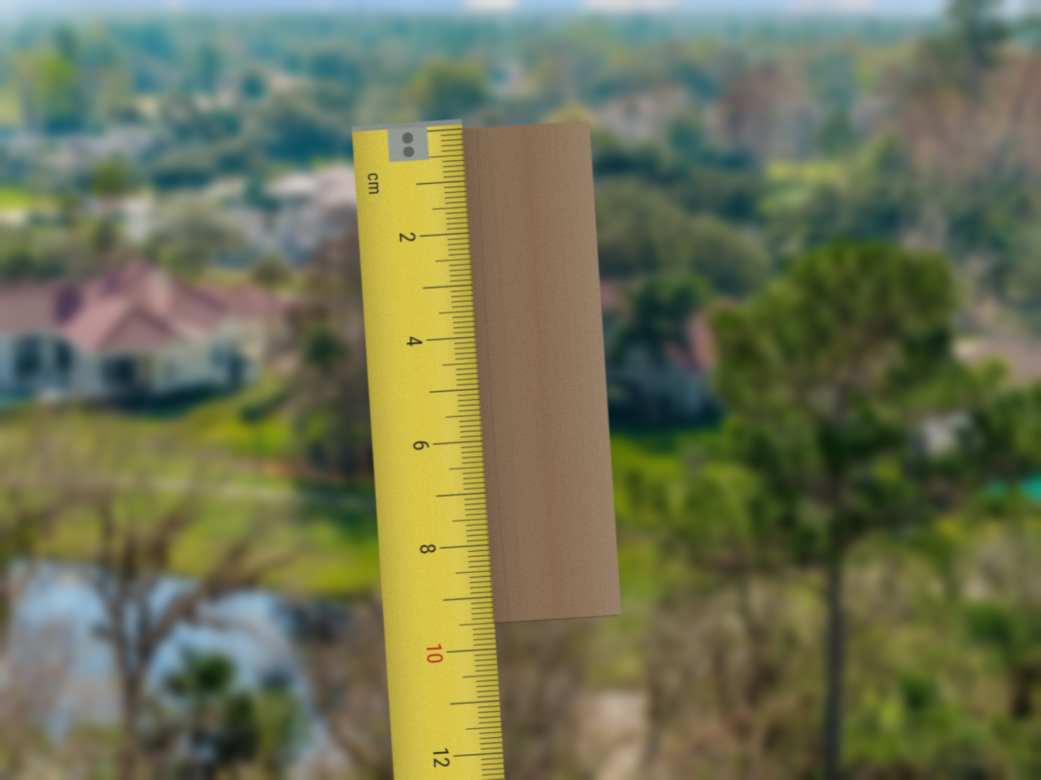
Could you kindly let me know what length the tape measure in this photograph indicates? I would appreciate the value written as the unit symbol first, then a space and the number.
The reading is cm 9.5
